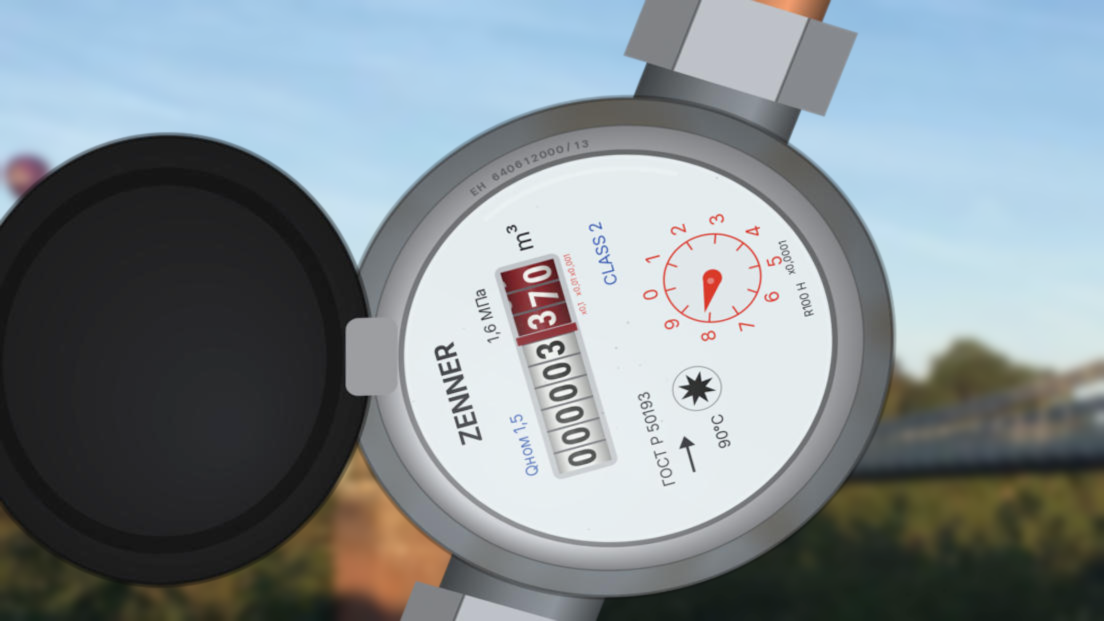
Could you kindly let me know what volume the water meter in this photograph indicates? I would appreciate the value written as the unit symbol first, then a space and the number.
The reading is m³ 3.3698
